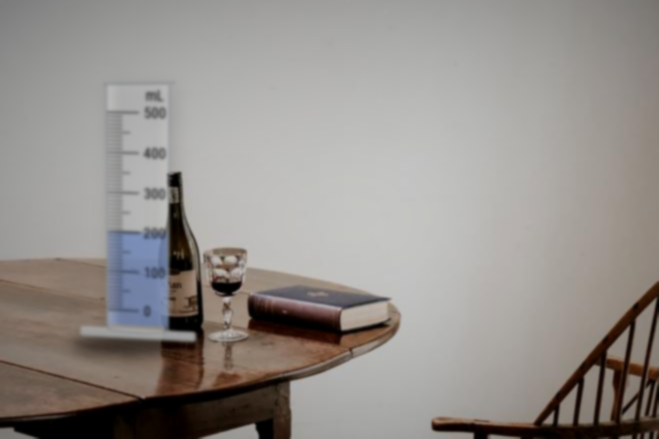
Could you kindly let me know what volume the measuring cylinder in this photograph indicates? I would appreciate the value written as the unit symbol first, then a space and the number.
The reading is mL 200
